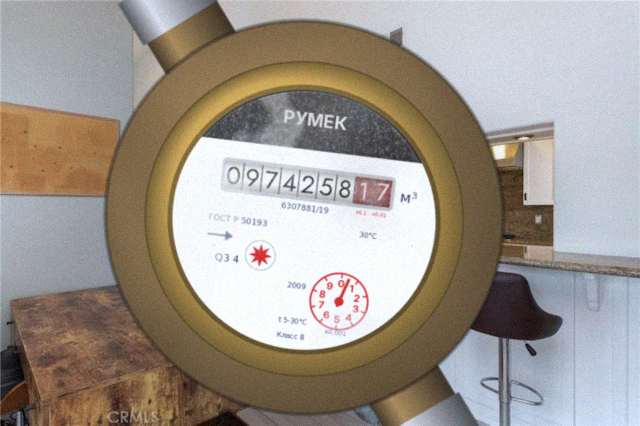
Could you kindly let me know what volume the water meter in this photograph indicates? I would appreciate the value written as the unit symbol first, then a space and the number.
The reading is m³ 974258.170
